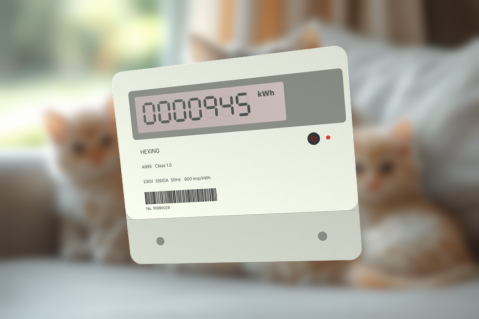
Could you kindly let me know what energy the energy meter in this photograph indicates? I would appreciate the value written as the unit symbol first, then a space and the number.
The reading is kWh 945
